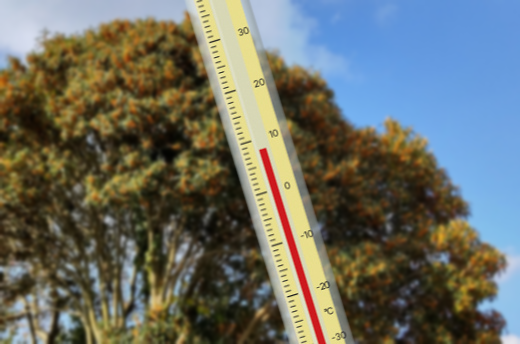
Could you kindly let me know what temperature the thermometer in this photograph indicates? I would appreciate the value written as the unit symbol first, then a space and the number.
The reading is °C 8
